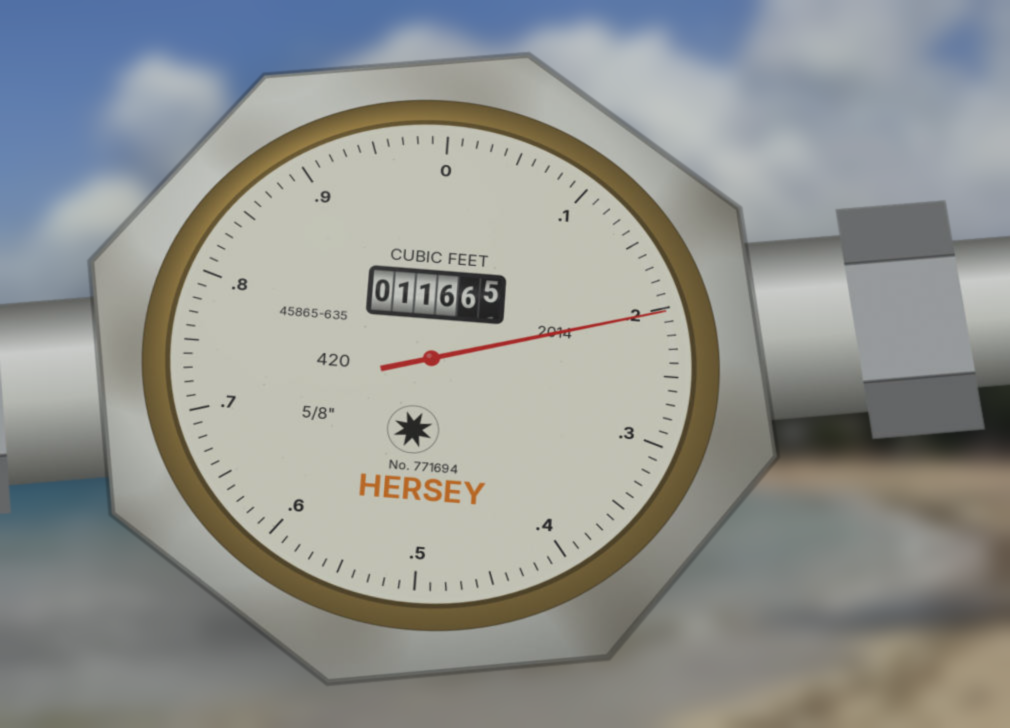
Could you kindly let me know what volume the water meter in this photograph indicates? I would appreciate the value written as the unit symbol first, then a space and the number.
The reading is ft³ 11665.20
